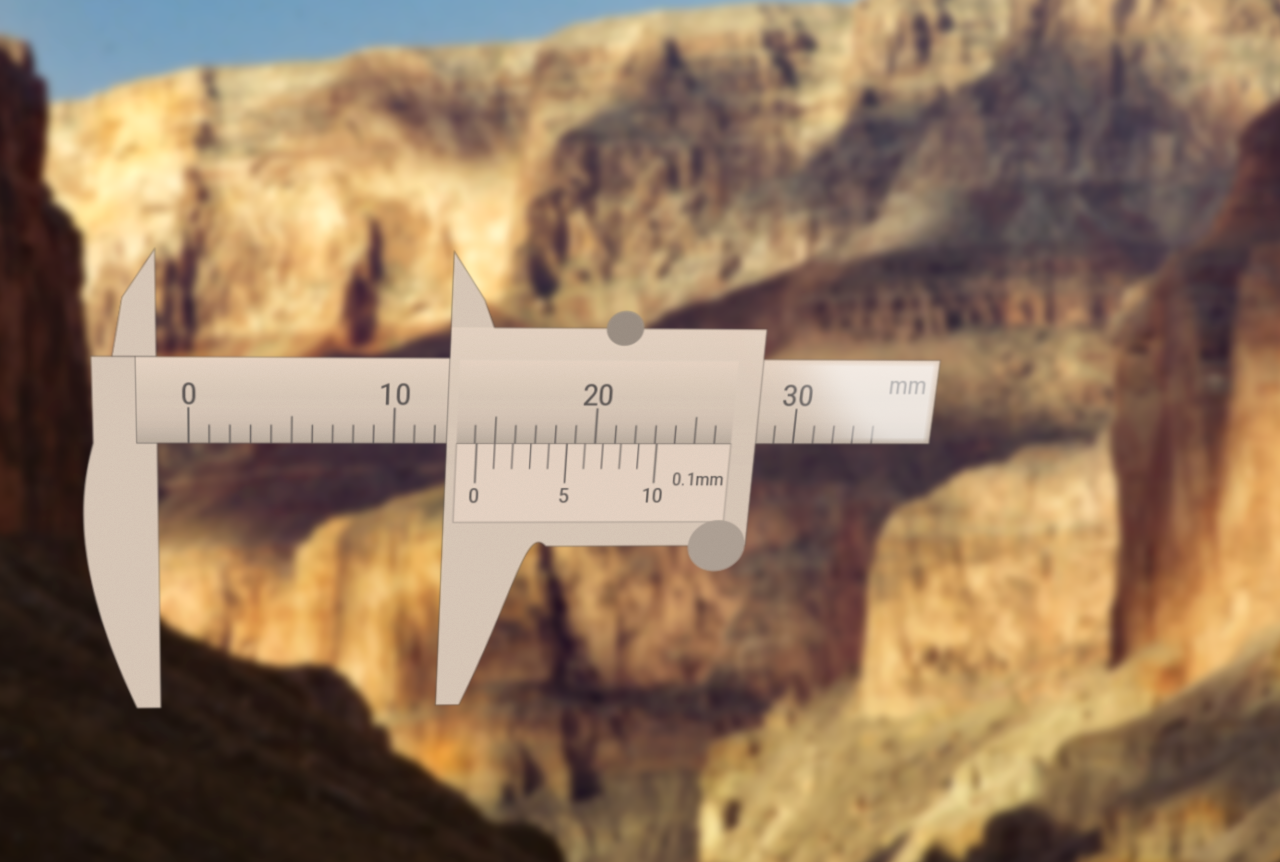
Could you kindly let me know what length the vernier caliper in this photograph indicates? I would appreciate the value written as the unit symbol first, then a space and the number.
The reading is mm 14.1
